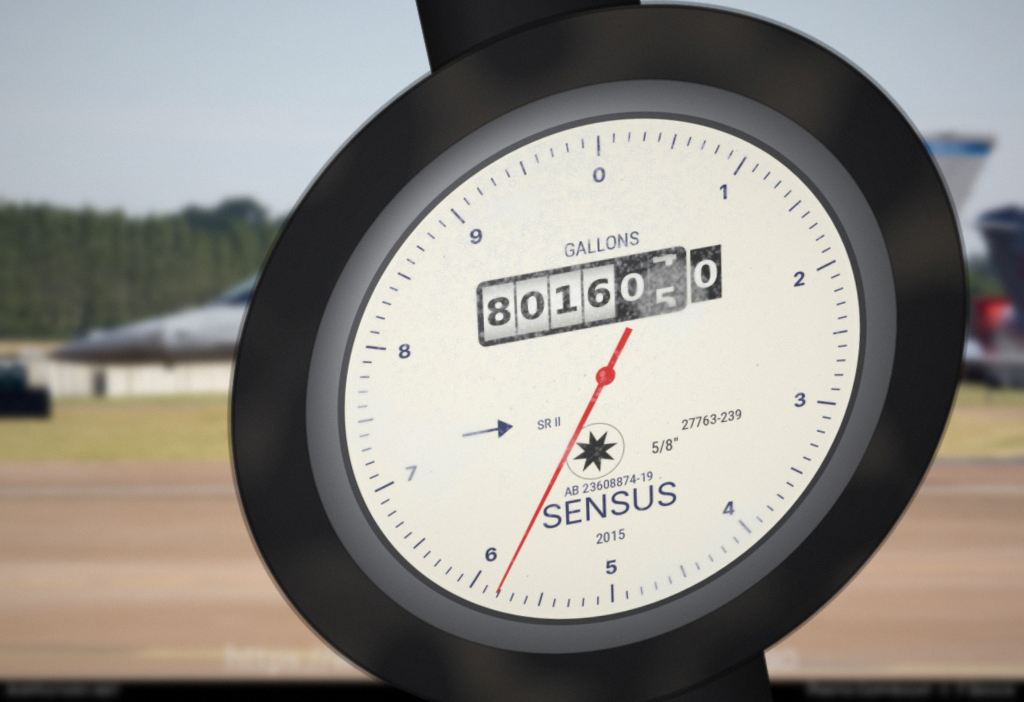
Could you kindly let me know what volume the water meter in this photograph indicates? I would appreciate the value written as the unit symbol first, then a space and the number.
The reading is gal 8016045.8
